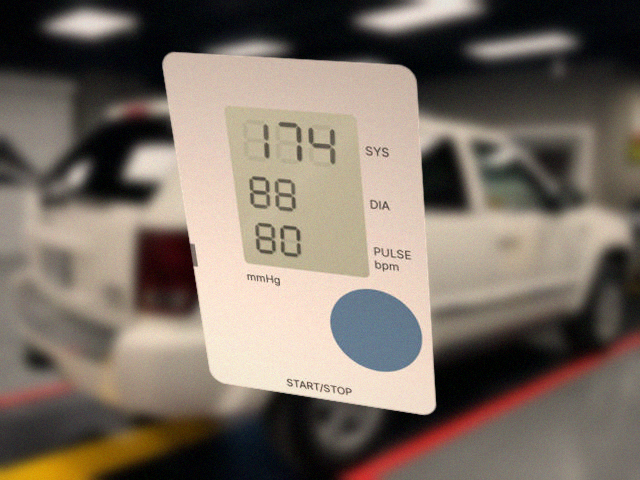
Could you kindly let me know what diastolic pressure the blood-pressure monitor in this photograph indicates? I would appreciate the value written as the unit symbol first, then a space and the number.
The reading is mmHg 88
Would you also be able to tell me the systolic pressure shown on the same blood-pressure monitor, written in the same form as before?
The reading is mmHg 174
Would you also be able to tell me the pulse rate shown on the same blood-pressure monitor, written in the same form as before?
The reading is bpm 80
